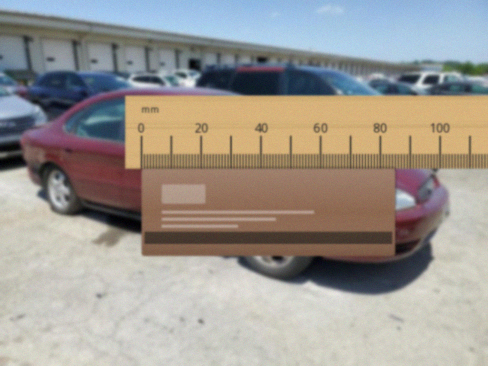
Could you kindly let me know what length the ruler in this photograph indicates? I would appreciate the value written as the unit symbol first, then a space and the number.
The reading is mm 85
